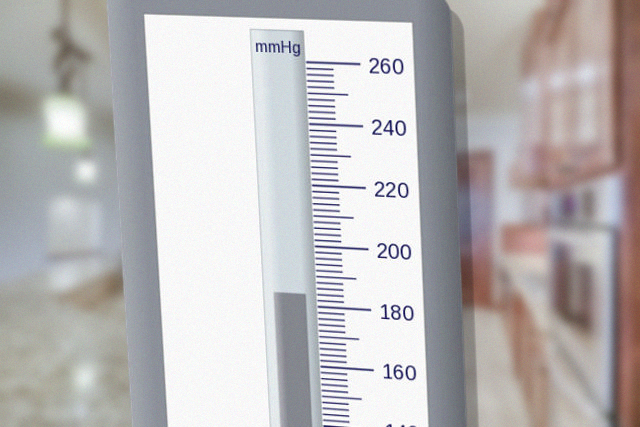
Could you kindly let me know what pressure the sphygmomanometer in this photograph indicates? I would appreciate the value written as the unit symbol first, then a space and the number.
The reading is mmHg 184
